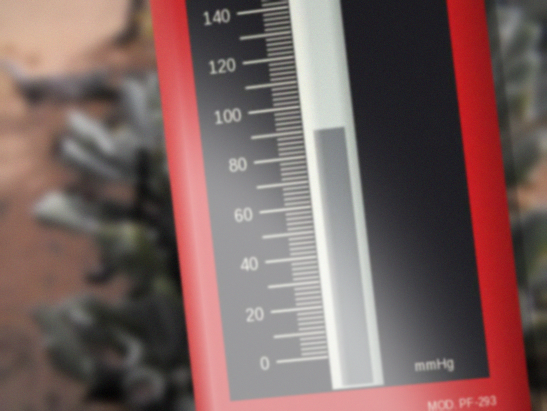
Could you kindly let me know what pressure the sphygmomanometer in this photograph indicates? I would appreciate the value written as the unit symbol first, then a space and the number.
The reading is mmHg 90
